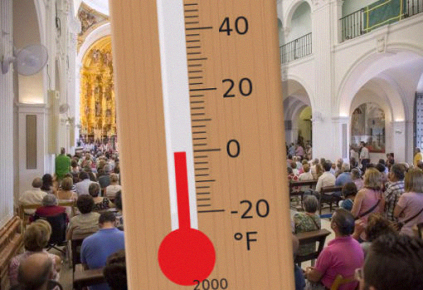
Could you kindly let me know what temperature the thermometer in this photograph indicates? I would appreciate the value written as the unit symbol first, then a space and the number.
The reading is °F 0
